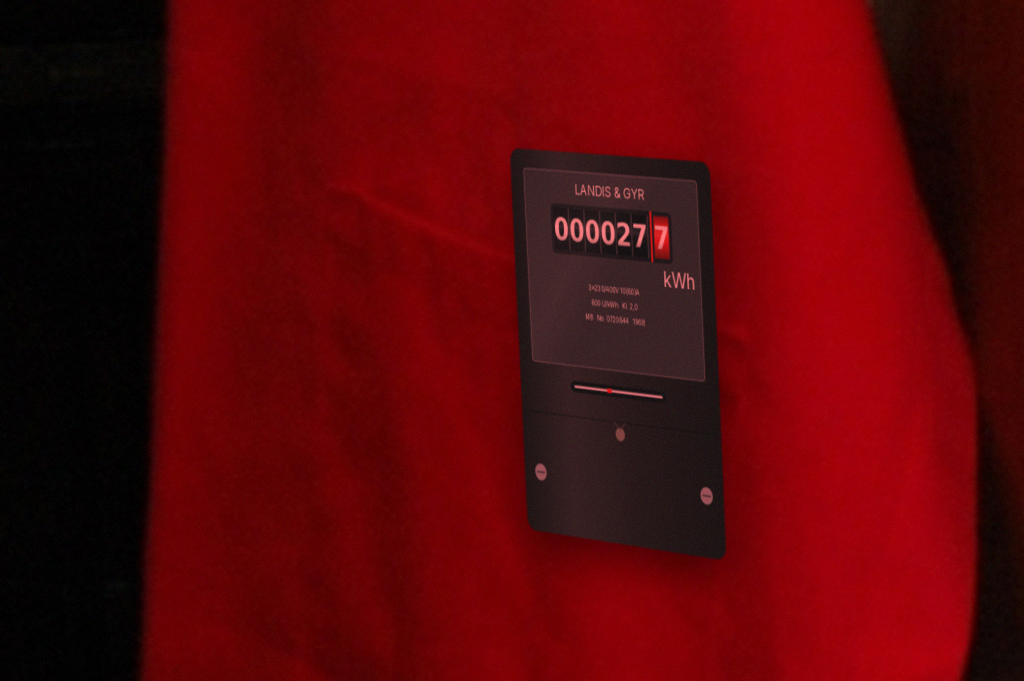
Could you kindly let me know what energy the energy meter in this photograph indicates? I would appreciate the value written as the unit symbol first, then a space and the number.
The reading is kWh 27.7
